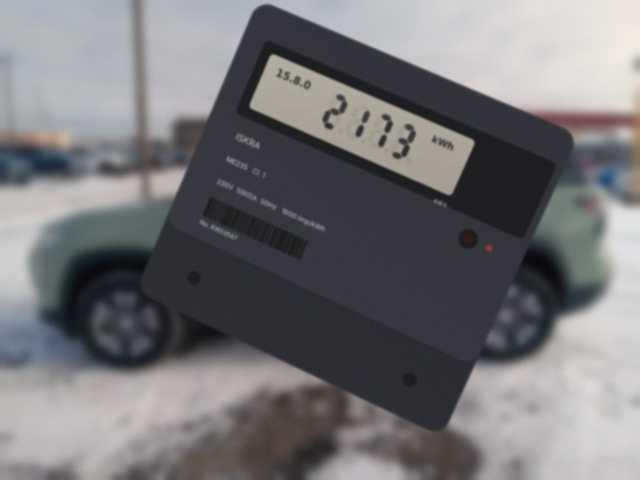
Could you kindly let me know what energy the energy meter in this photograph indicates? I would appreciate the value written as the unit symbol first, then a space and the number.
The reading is kWh 2173
